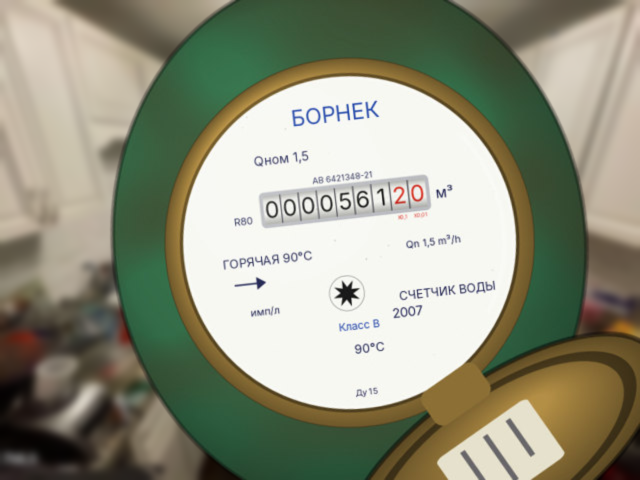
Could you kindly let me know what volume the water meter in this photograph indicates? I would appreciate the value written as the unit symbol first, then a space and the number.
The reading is m³ 561.20
